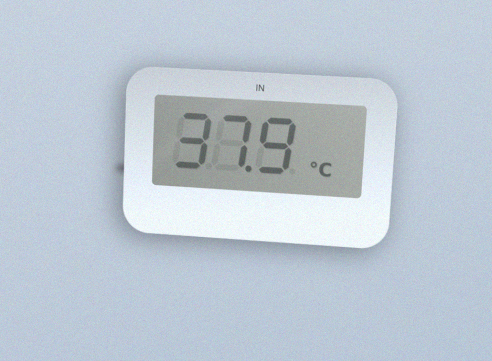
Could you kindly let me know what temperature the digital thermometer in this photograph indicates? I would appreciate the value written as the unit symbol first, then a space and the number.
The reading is °C 37.9
